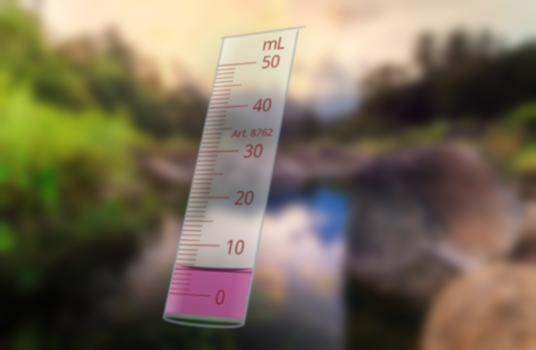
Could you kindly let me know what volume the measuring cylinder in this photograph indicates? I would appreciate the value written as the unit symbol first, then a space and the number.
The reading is mL 5
